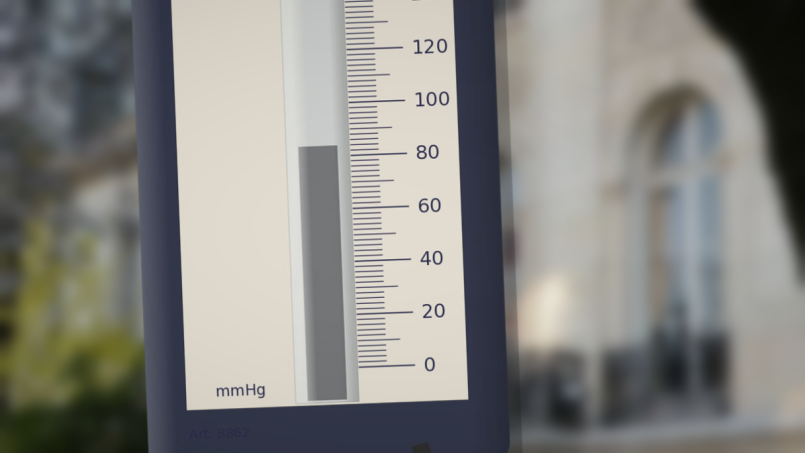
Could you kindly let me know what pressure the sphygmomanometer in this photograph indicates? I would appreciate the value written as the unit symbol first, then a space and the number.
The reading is mmHg 84
